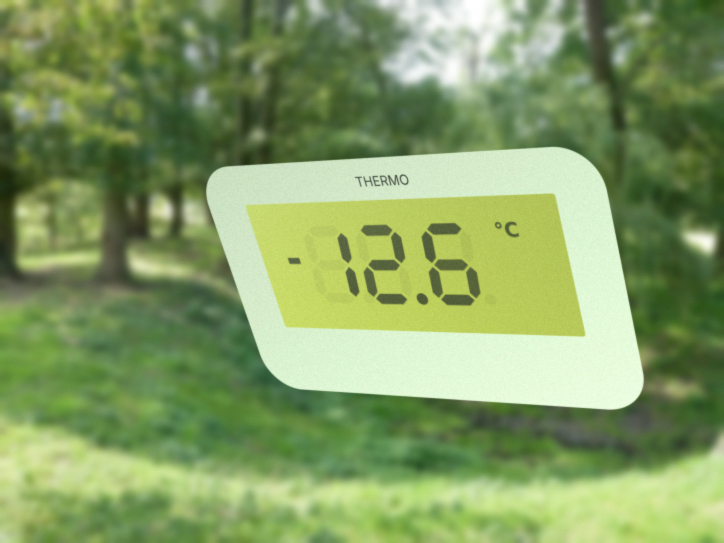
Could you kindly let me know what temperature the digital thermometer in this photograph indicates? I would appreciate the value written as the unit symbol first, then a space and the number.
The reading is °C -12.6
